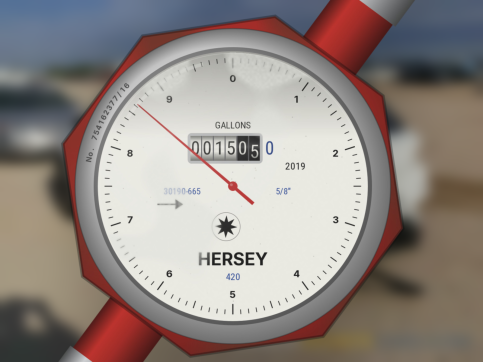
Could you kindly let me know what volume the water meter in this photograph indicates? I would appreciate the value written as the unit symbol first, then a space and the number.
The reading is gal 15048.6
